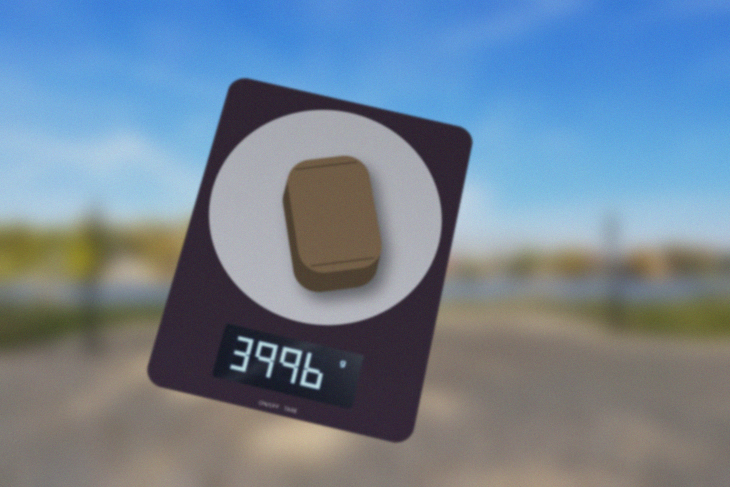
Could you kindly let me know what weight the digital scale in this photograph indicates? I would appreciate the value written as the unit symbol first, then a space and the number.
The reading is g 3996
